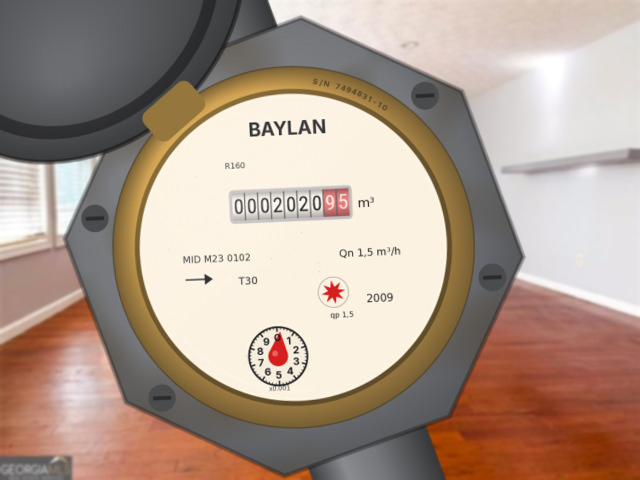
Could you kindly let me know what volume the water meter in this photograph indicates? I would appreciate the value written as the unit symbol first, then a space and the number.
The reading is m³ 2020.950
